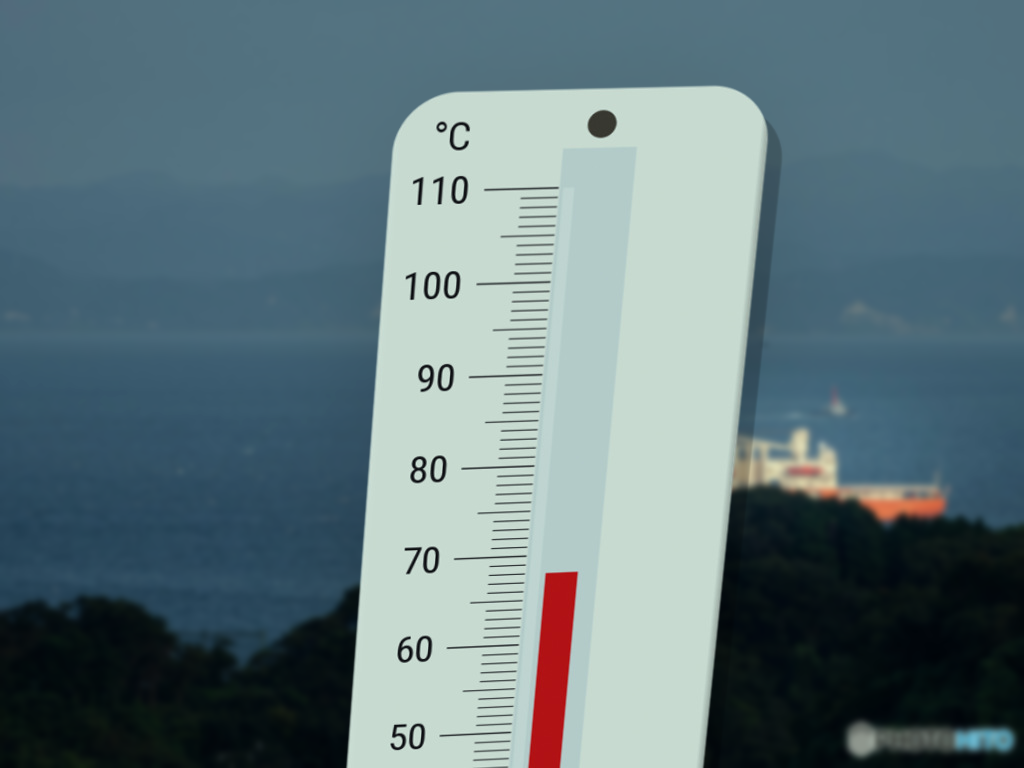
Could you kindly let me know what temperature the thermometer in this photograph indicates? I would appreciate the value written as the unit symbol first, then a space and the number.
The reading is °C 68
